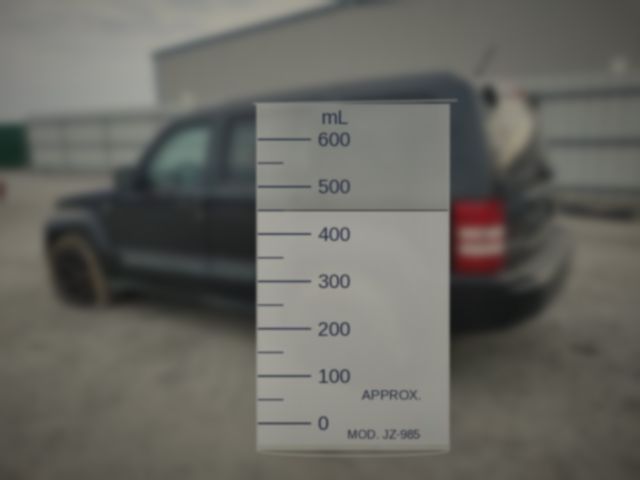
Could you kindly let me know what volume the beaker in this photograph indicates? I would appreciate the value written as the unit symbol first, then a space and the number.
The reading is mL 450
